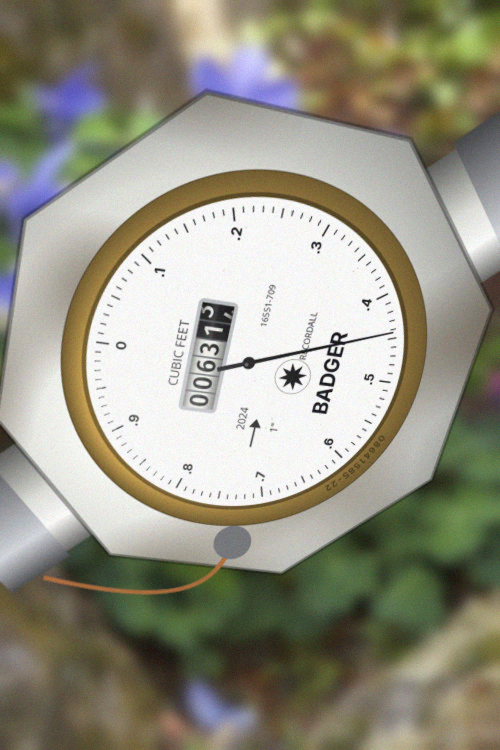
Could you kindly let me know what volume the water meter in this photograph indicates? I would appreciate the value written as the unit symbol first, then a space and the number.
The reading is ft³ 6313.44
